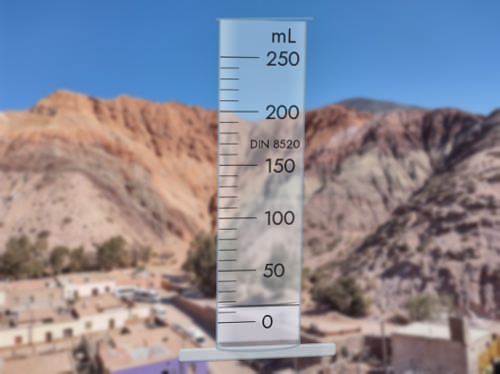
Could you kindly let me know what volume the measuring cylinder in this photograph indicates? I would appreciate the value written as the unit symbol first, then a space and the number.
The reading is mL 15
